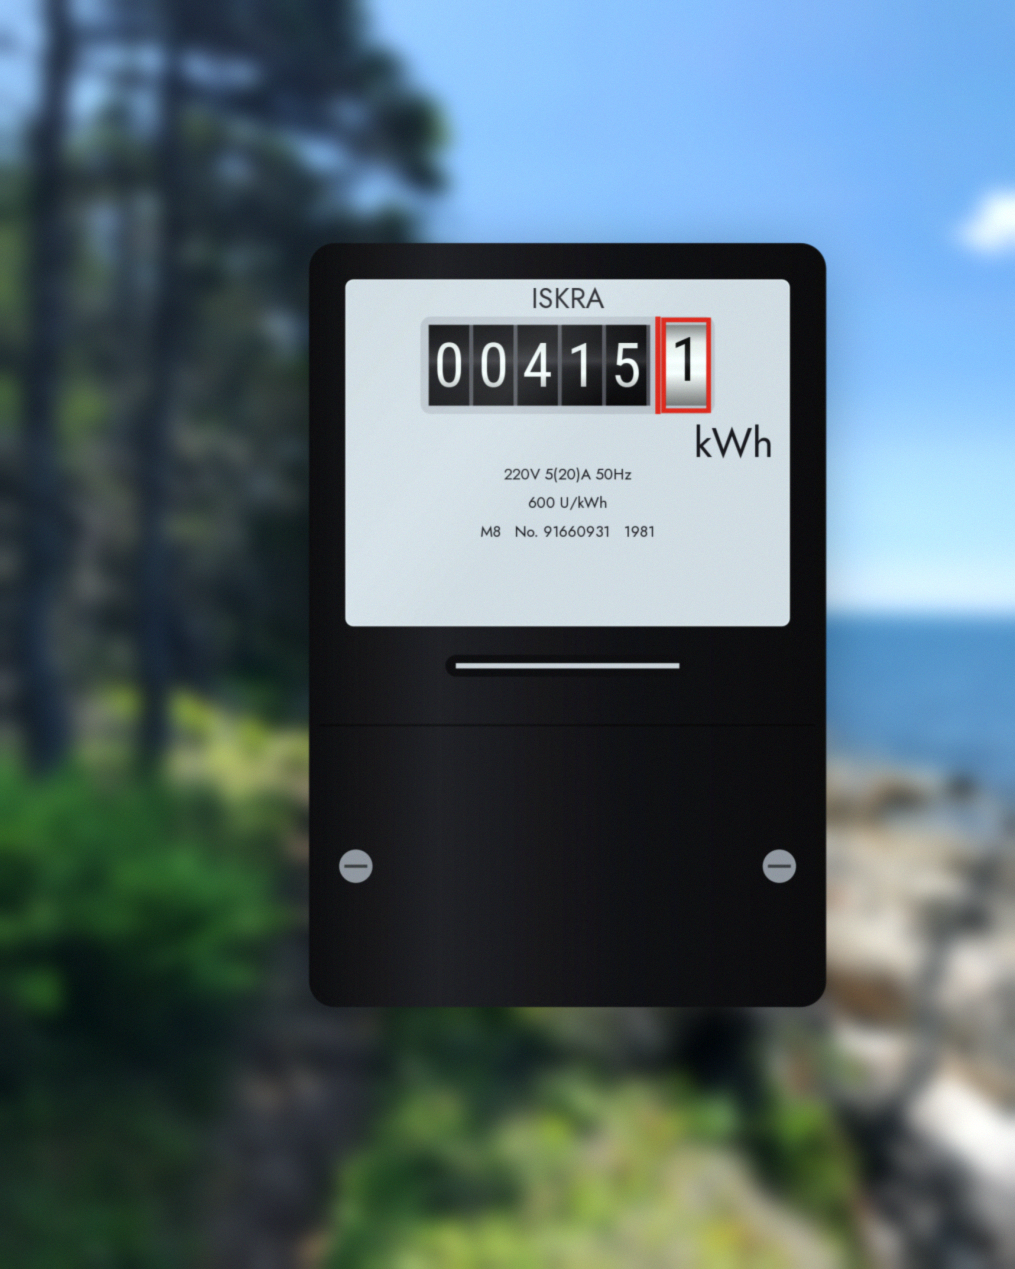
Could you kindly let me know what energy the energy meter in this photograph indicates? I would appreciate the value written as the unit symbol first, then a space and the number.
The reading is kWh 415.1
